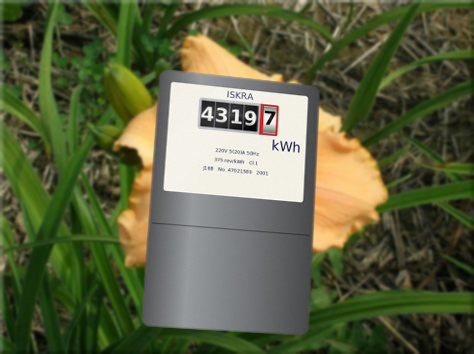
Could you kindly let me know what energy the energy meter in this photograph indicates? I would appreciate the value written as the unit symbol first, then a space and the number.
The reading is kWh 4319.7
